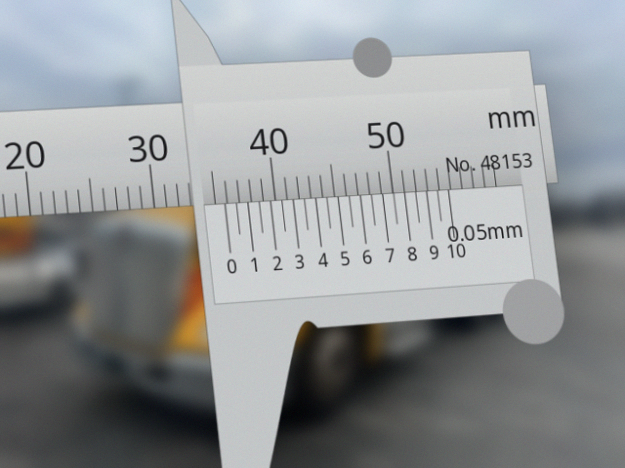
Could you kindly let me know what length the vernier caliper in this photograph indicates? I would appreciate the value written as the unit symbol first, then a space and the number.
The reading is mm 35.8
